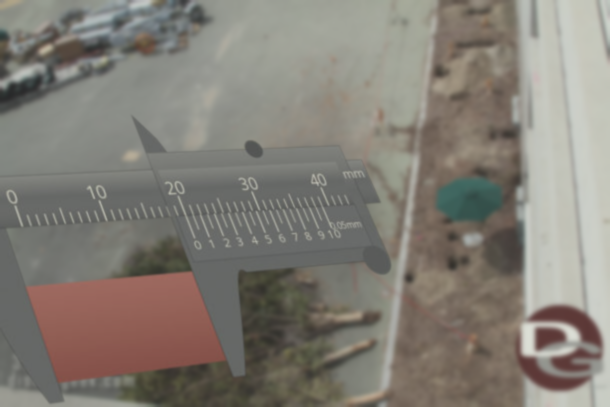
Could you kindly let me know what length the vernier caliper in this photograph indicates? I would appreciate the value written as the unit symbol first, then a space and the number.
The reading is mm 20.0
